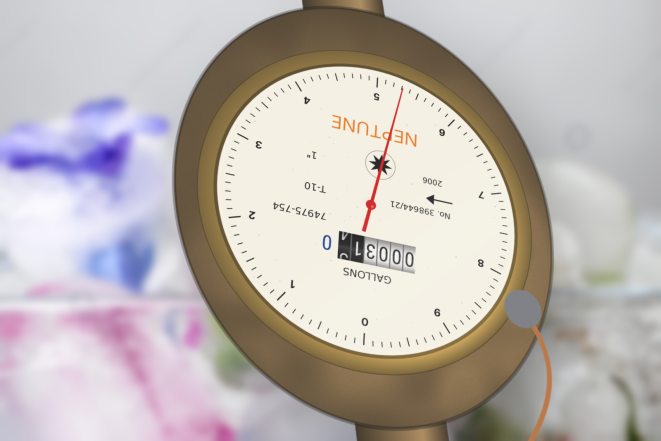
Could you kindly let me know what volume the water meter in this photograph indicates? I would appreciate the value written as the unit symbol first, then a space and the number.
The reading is gal 3135.3
